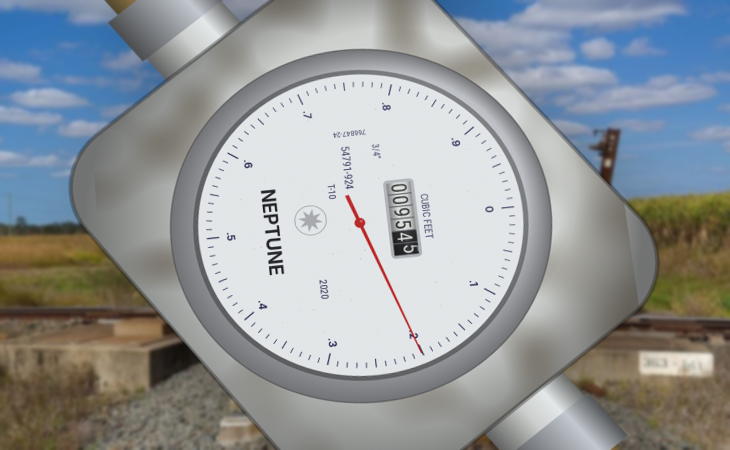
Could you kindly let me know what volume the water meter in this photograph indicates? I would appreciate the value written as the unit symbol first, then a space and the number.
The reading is ft³ 9545.20
